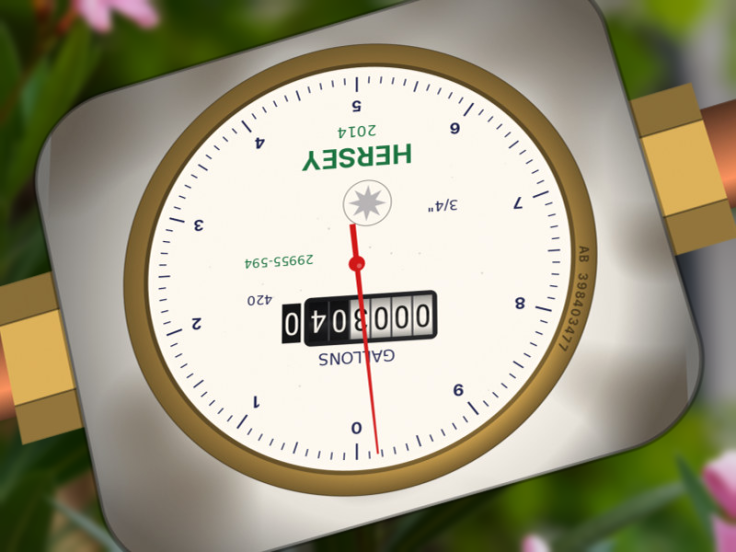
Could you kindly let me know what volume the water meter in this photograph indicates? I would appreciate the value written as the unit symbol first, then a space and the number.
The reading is gal 3039.8
